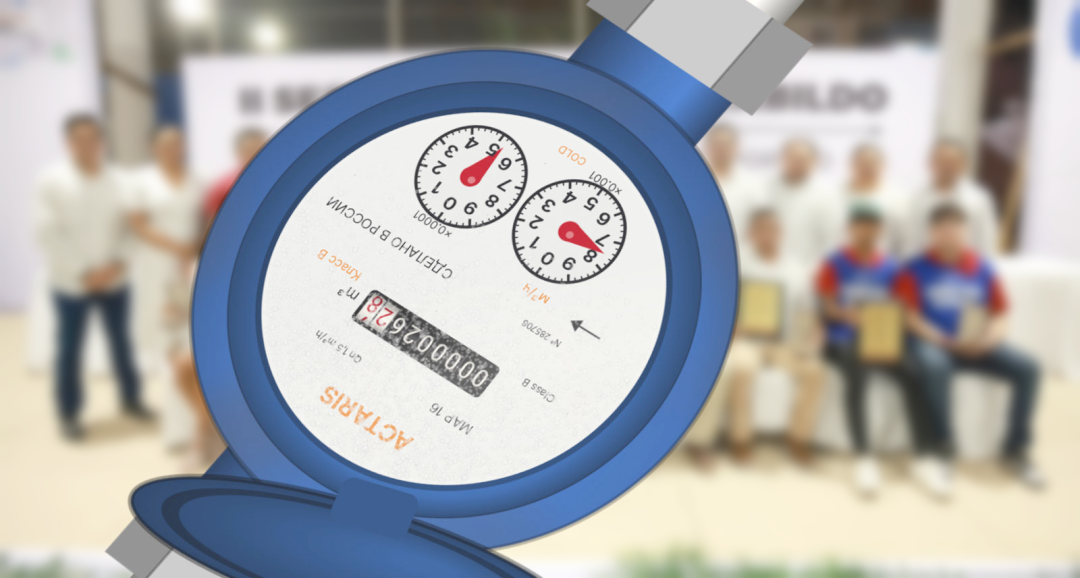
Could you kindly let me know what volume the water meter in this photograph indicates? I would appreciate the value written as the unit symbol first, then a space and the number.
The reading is m³ 26.2775
